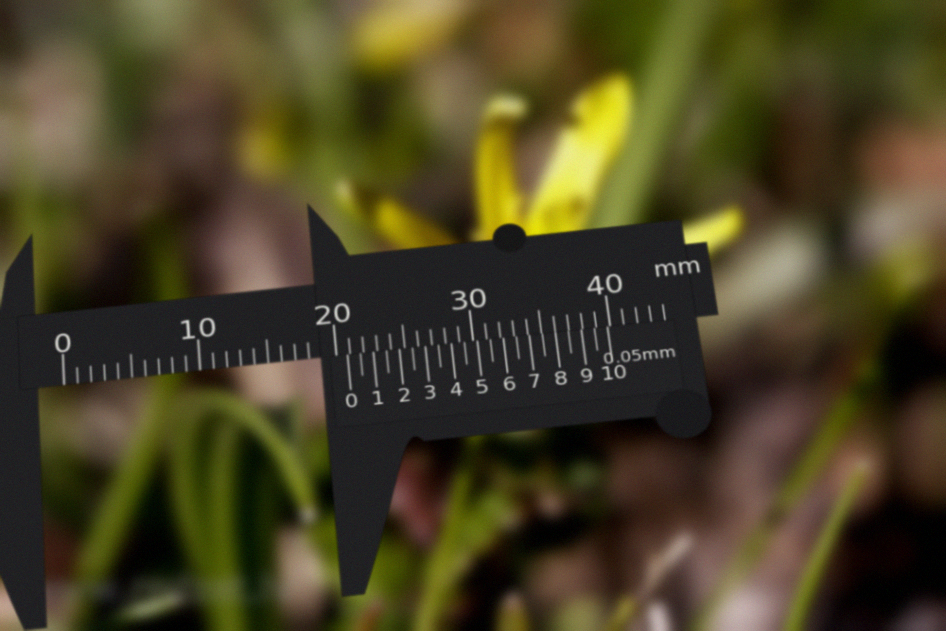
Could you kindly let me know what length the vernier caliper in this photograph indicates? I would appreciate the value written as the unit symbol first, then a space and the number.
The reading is mm 20.8
